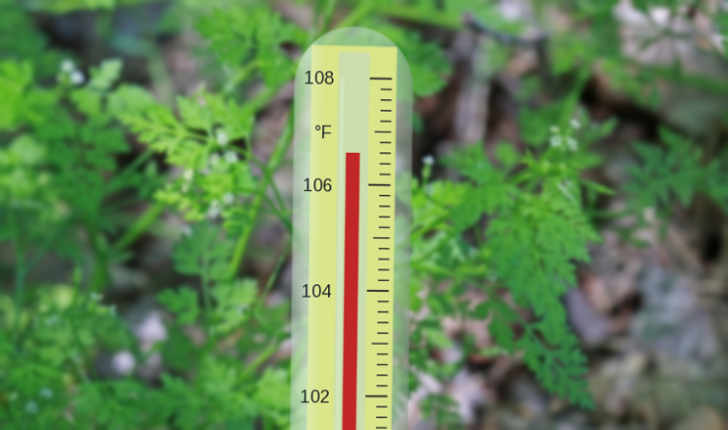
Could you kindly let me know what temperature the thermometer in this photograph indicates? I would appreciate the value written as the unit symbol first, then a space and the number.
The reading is °F 106.6
